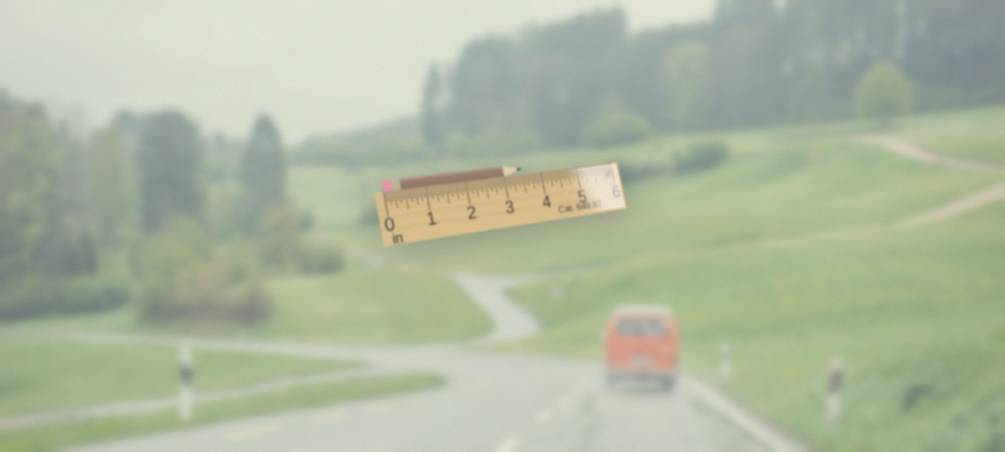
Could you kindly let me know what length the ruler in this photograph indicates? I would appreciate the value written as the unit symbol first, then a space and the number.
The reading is in 3.5
